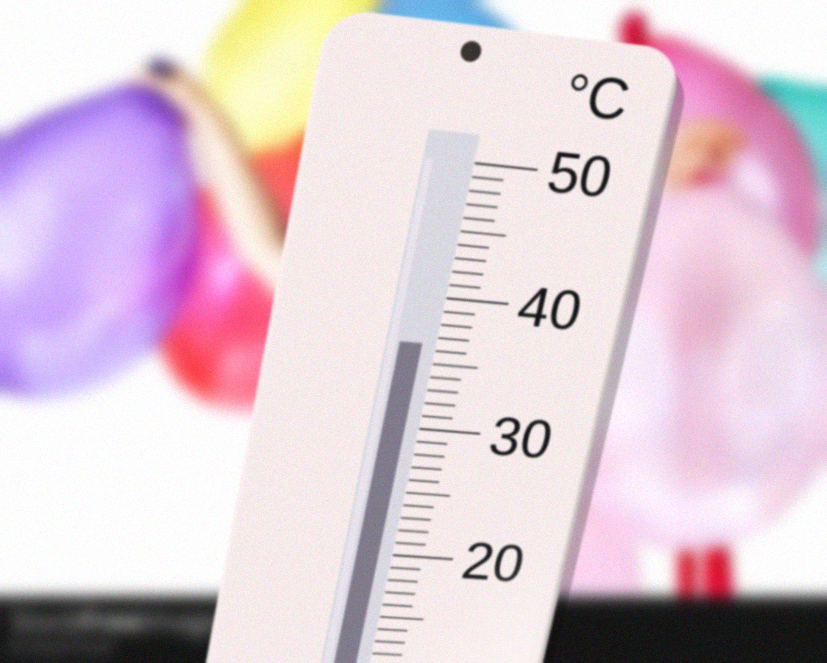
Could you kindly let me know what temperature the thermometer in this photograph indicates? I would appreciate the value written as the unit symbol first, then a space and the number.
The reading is °C 36.5
